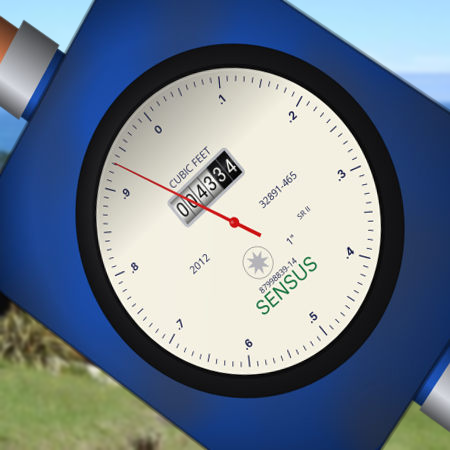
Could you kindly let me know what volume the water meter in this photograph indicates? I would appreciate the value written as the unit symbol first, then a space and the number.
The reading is ft³ 4333.93
